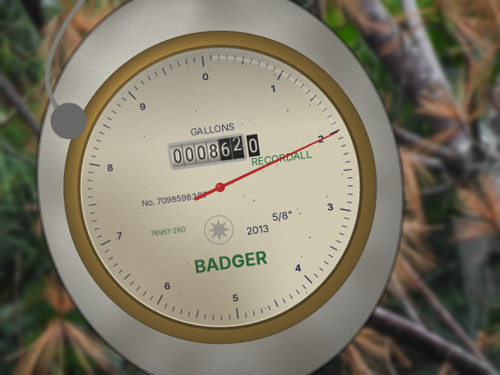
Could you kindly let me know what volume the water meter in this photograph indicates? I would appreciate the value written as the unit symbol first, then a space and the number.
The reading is gal 8622.0
